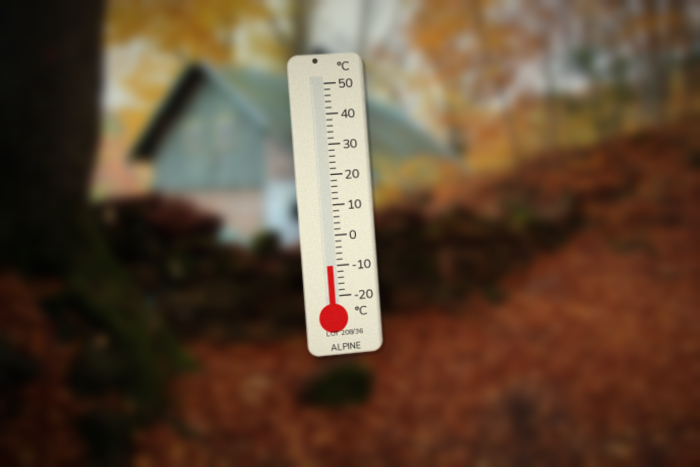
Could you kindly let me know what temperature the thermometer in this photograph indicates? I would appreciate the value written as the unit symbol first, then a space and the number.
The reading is °C -10
